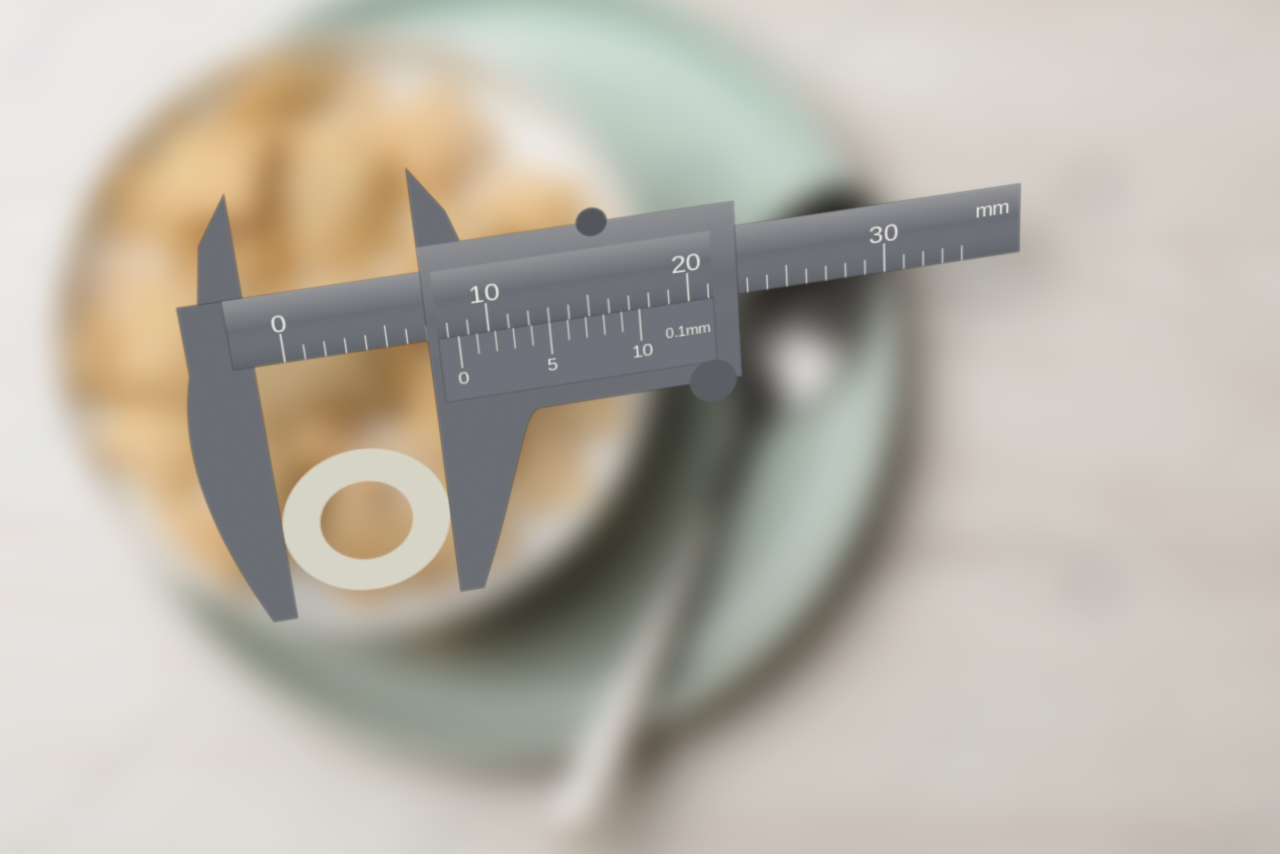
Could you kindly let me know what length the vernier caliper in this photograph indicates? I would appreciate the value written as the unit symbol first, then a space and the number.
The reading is mm 8.5
